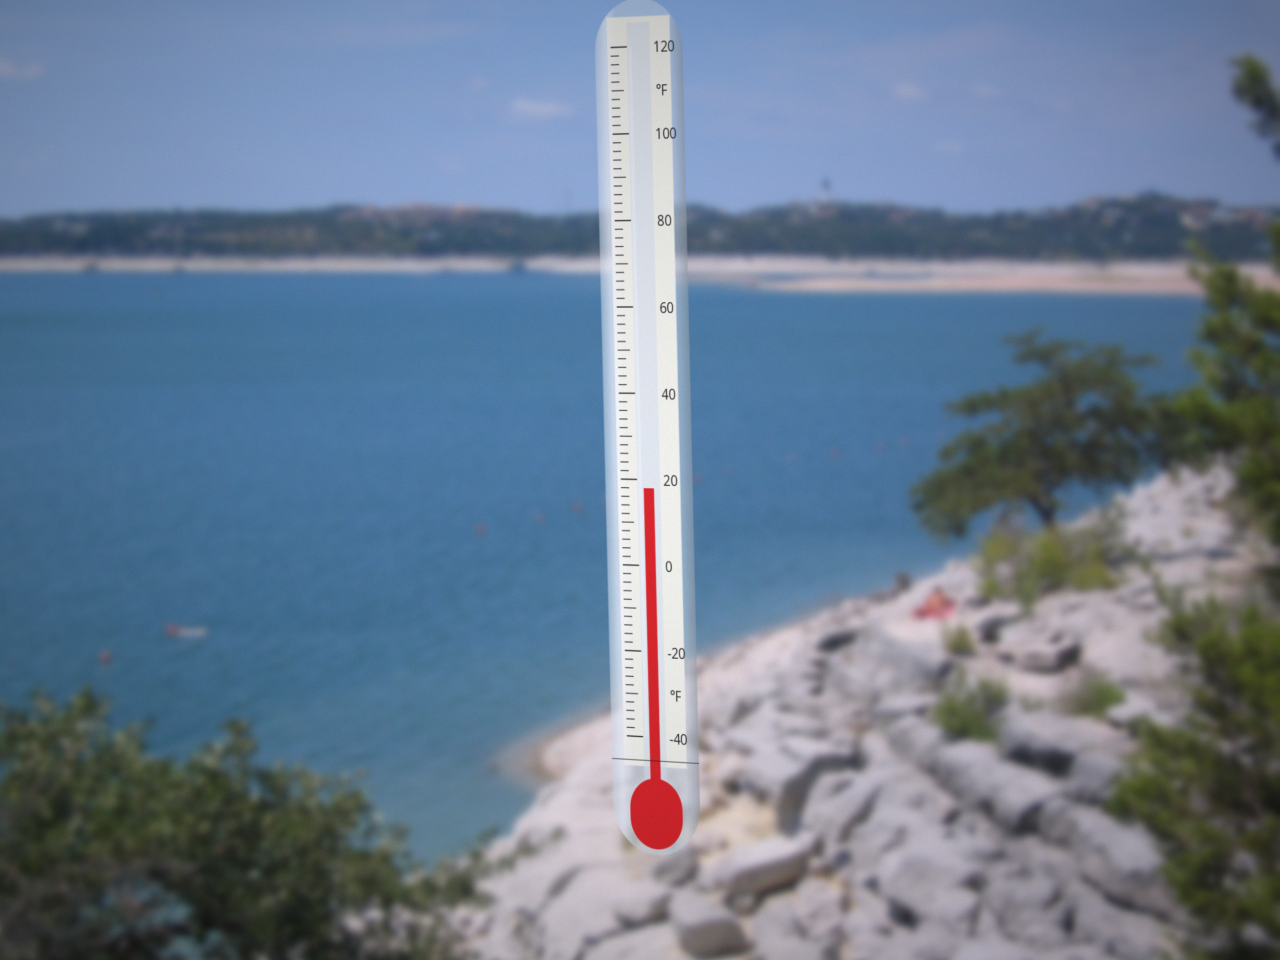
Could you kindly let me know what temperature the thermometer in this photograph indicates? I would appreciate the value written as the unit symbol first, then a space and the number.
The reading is °F 18
